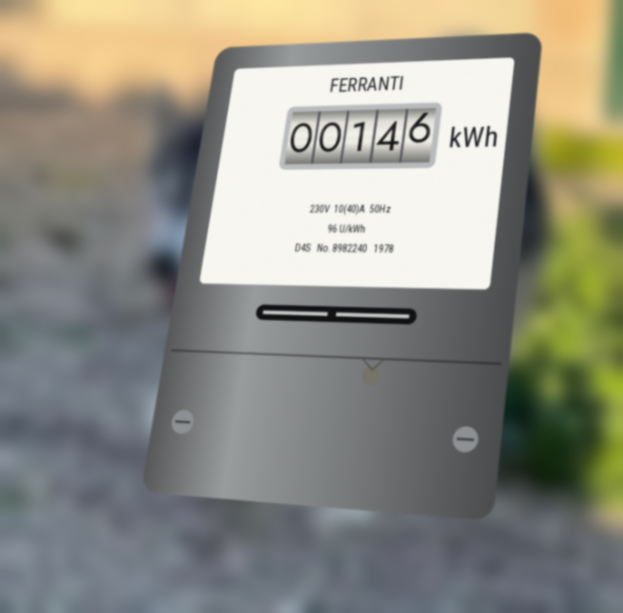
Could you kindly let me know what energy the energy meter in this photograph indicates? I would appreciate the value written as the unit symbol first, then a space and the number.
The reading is kWh 146
